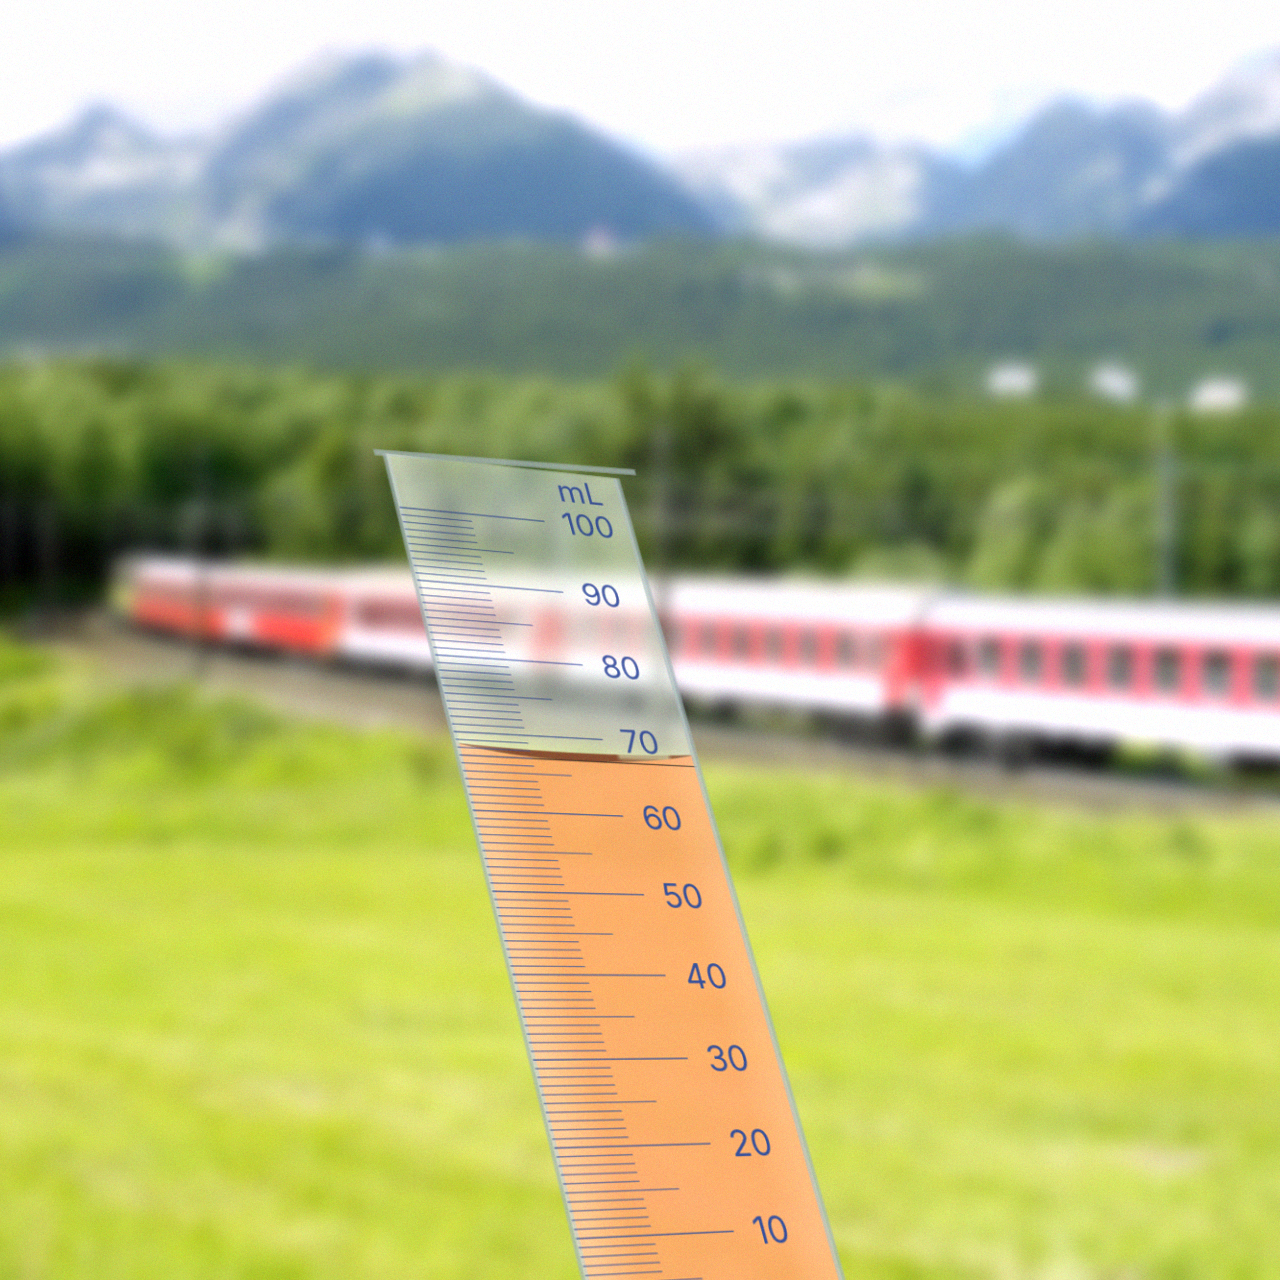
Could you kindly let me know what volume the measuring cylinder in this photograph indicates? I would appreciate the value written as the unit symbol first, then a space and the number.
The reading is mL 67
